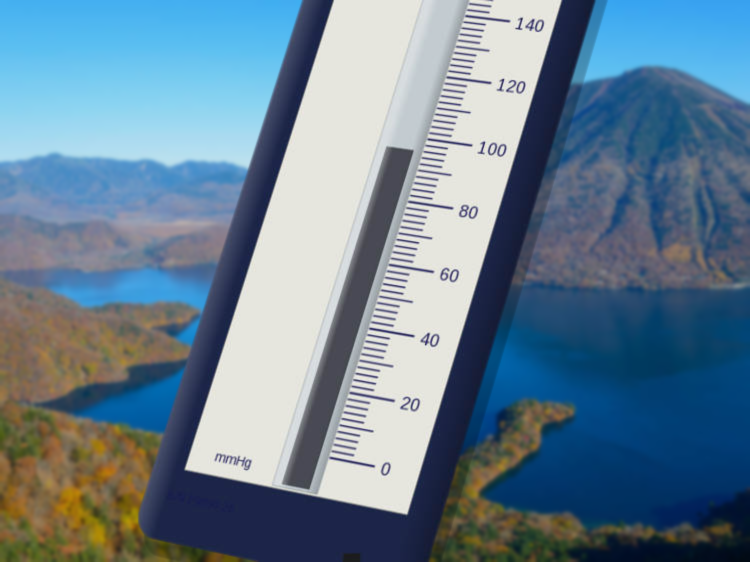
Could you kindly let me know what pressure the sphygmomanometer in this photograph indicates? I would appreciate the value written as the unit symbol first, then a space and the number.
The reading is mmHg 96
